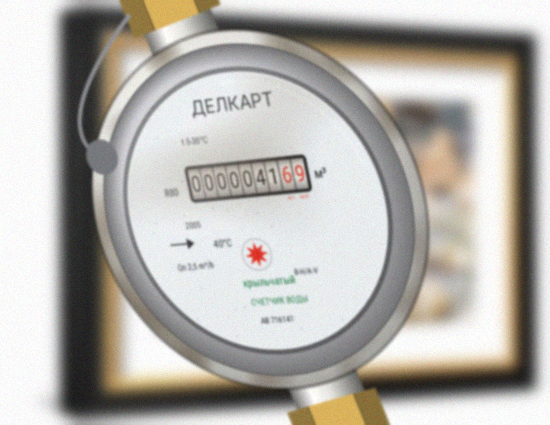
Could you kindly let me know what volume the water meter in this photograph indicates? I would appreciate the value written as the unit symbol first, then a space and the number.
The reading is m³ 41.69
